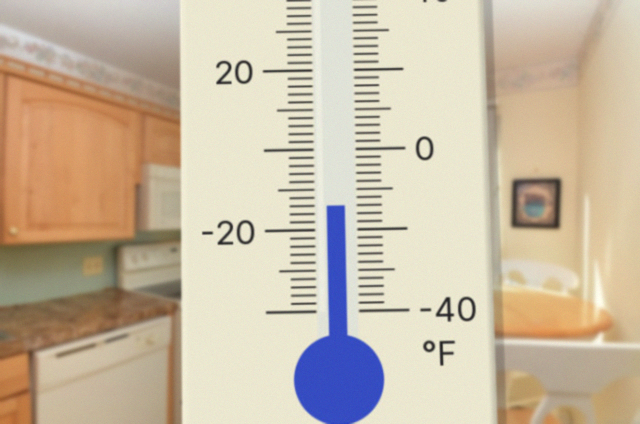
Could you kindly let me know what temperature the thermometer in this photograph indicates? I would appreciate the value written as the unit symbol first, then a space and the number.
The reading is °F -14
